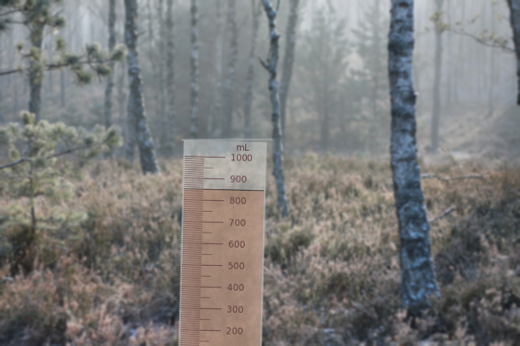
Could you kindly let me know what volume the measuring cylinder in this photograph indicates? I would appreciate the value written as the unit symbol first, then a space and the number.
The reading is mL 850
